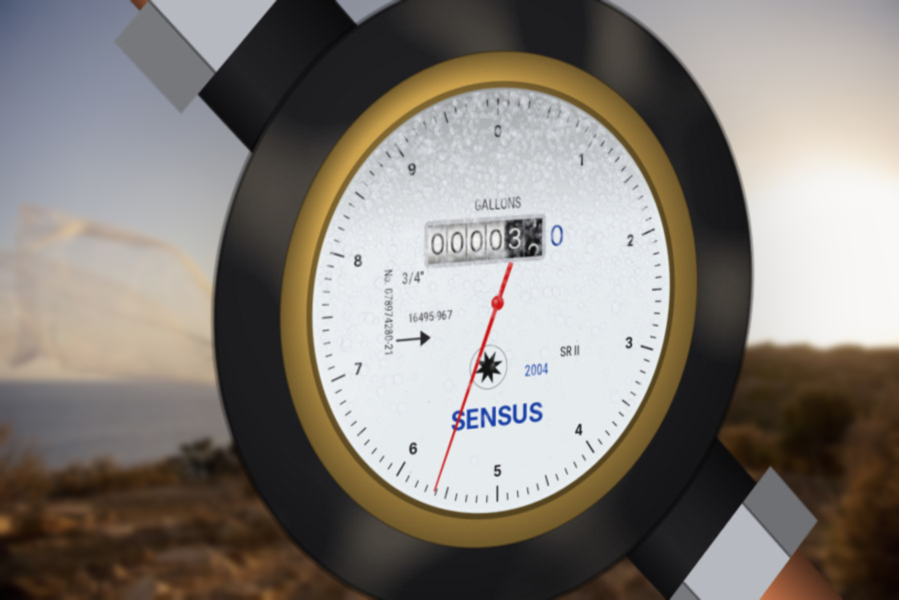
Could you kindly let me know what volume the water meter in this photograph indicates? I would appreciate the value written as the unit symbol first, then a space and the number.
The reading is gal 315.6
